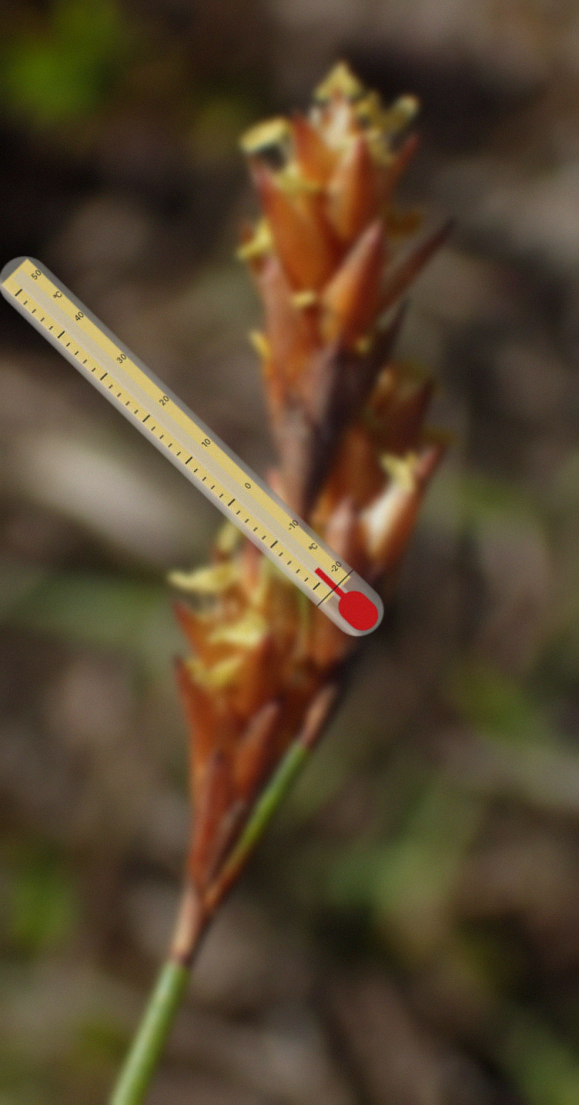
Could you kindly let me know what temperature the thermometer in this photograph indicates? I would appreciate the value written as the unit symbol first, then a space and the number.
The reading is °C -18
